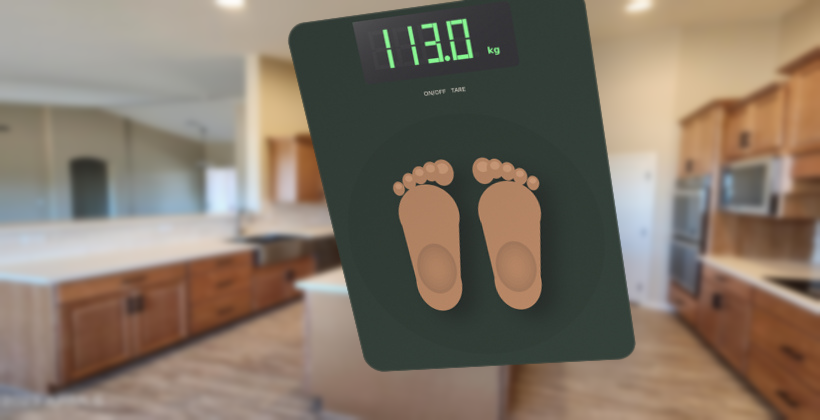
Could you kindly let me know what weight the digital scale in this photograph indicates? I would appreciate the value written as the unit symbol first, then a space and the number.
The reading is kg 113.0
